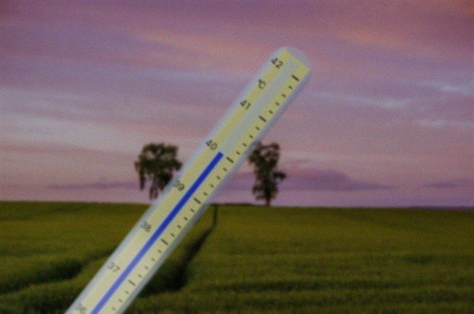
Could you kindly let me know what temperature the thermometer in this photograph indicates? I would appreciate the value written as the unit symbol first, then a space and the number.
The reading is °C 40
